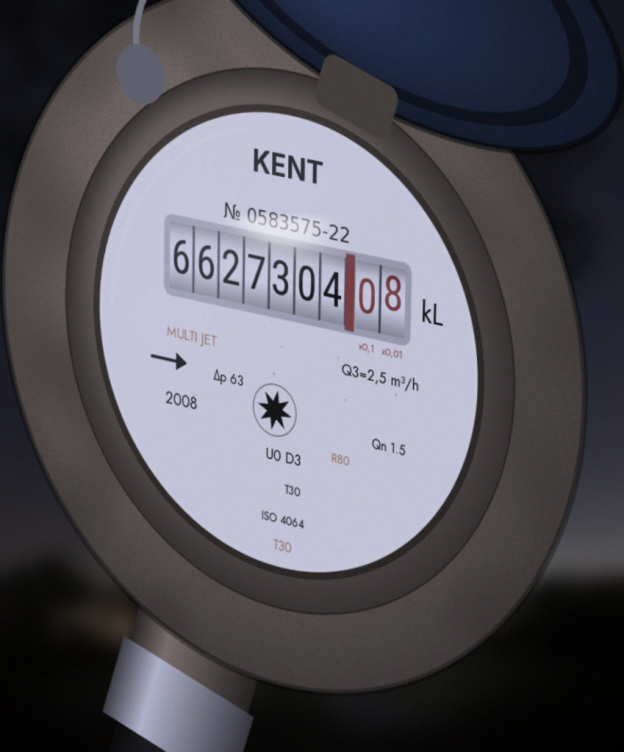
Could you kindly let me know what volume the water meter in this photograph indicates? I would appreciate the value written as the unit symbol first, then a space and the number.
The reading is kL 6627304.08
